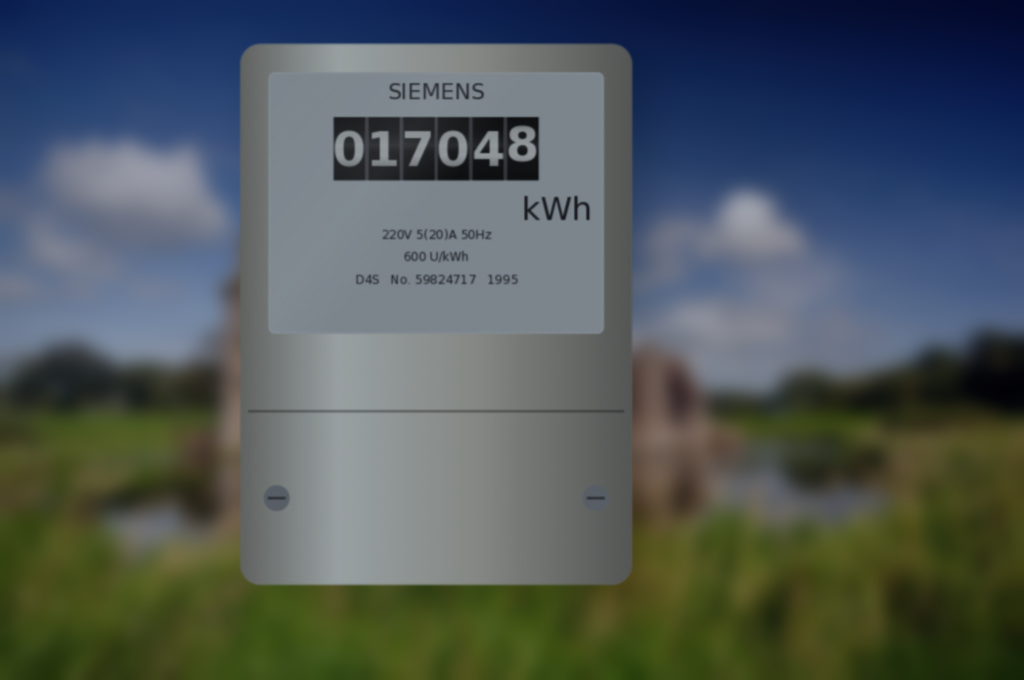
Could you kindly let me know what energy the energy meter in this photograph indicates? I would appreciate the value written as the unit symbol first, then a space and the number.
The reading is kWh 17048
